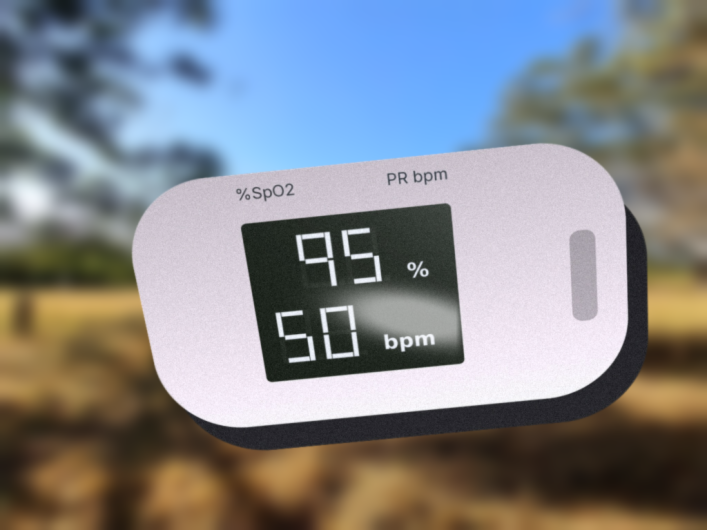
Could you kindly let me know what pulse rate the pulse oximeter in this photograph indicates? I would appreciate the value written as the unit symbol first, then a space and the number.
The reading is bpm 50
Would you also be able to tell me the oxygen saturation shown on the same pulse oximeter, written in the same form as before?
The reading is % 95
